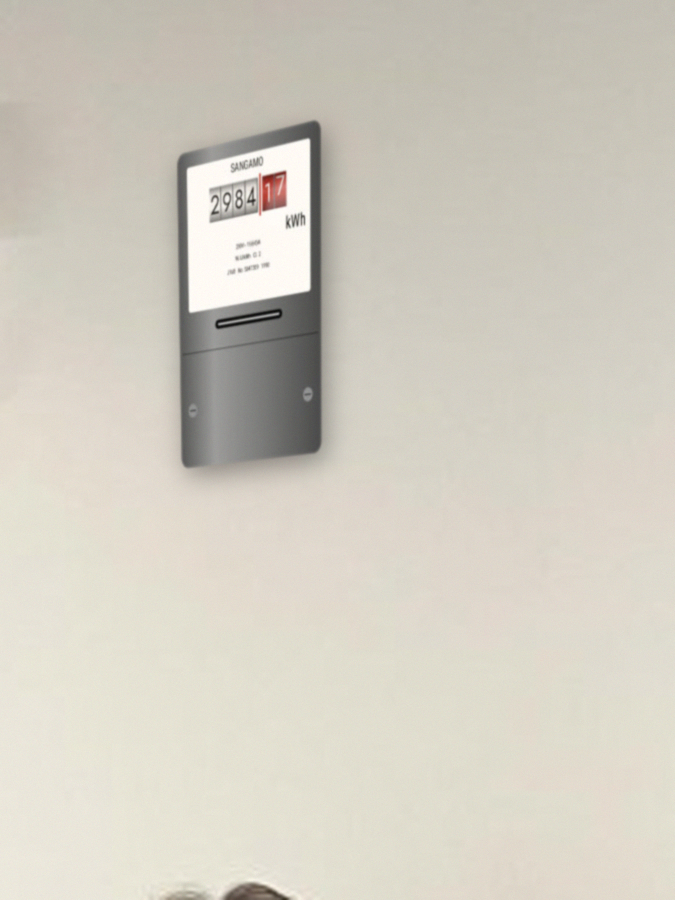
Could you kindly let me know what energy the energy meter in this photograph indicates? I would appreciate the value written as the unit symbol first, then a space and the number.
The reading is kWh 2984.17
